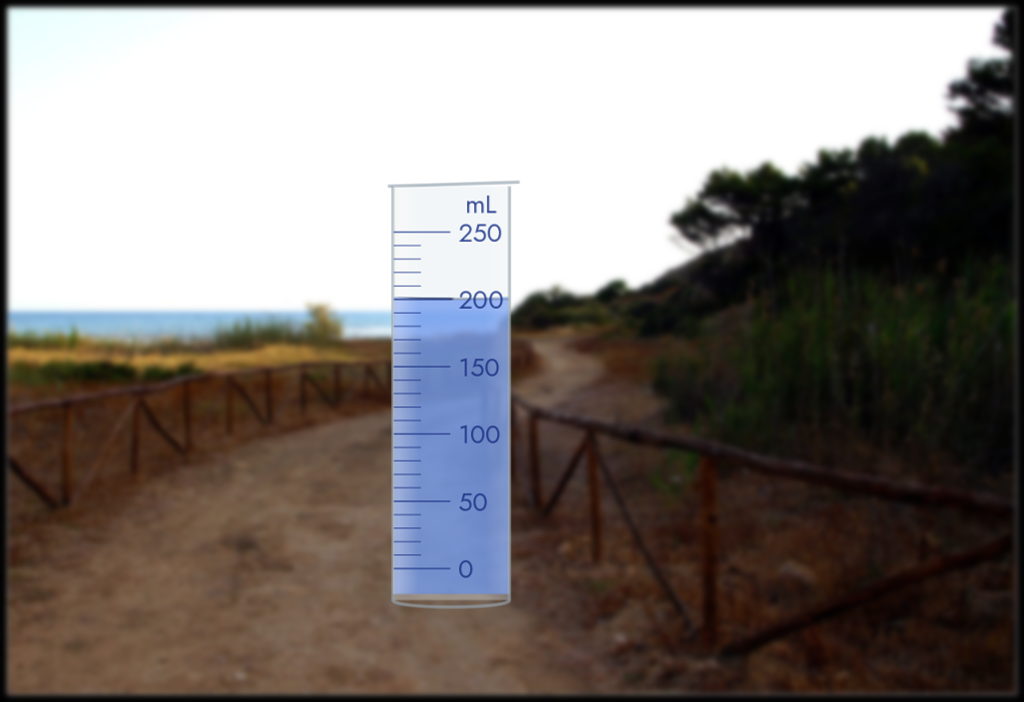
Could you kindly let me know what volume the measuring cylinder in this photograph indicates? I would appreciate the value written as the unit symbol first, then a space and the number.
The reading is mL 200
